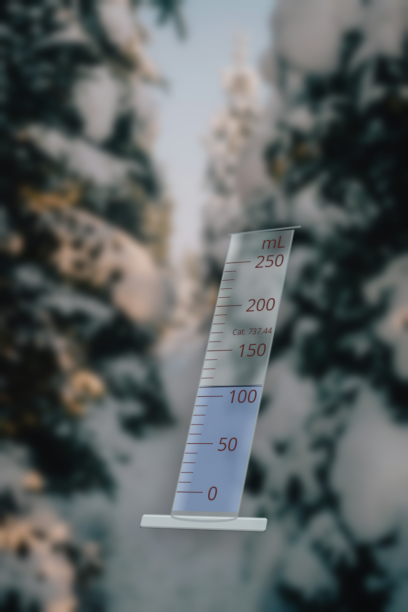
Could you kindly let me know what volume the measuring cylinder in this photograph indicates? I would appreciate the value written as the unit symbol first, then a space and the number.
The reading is mL 110
